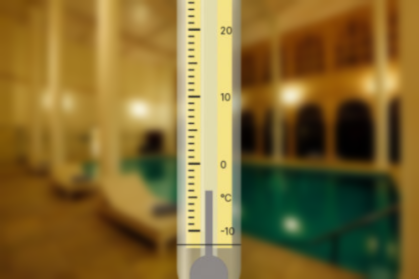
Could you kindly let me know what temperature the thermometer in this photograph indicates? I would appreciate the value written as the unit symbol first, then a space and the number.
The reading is °C -4
